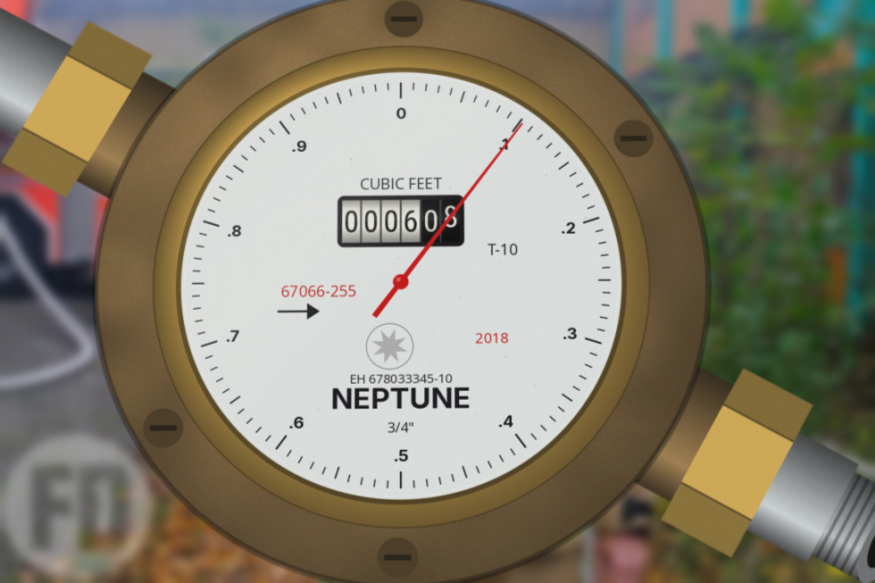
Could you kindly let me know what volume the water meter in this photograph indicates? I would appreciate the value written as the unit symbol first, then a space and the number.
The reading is ft³ 608.10
